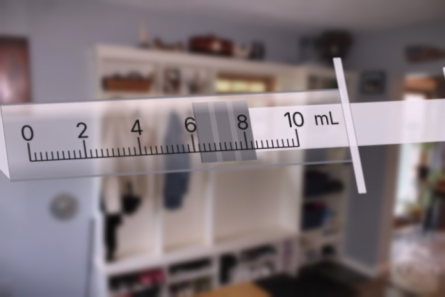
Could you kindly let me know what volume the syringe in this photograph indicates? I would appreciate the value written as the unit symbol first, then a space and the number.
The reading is mL 6.2
